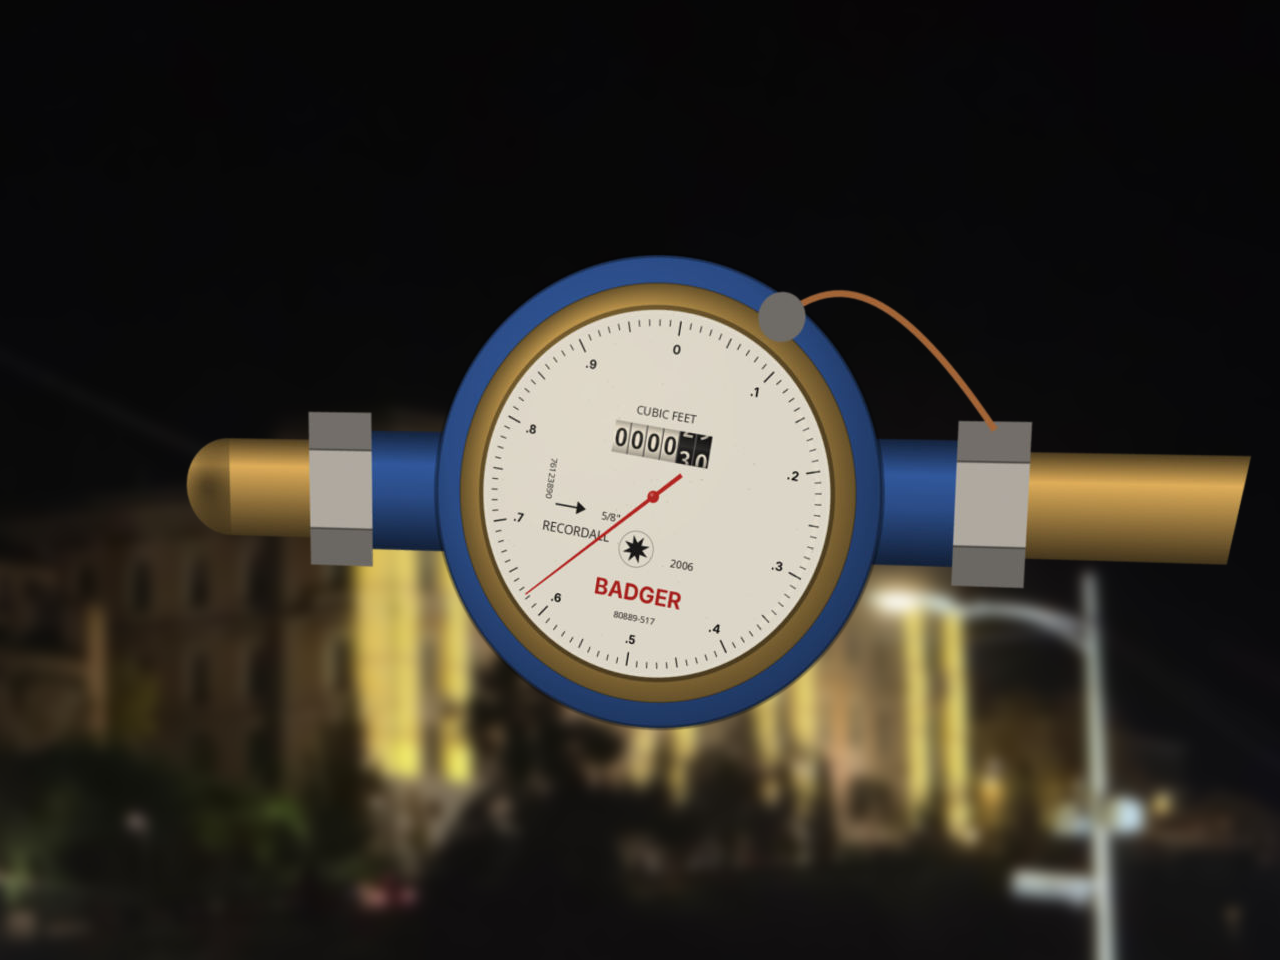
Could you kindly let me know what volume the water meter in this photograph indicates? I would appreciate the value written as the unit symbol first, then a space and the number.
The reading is ft³ 29.62
